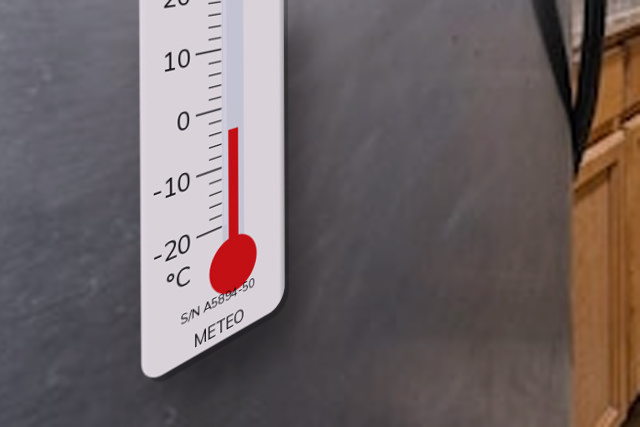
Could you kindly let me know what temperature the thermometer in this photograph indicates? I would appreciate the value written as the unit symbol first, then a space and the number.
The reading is °C -4
